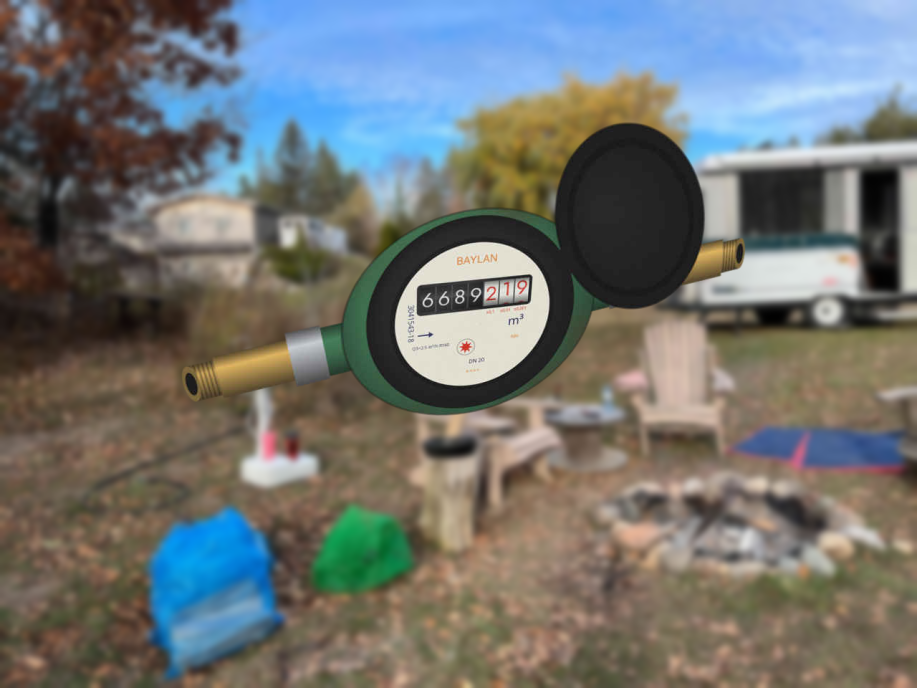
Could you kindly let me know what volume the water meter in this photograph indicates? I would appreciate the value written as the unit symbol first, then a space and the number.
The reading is m³ 6689.219
